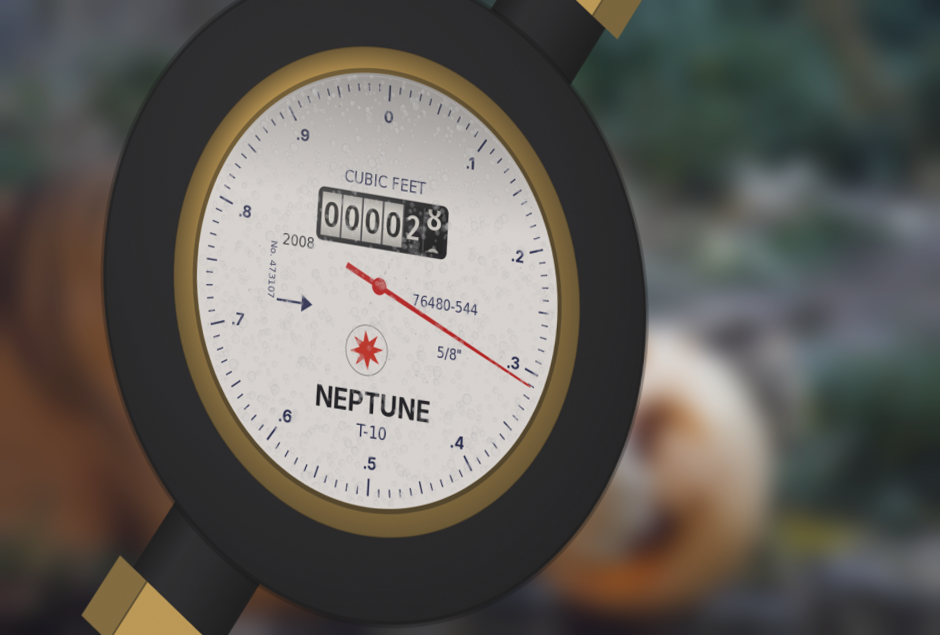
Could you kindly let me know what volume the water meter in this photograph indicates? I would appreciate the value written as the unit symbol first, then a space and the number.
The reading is ft³ 28.31
